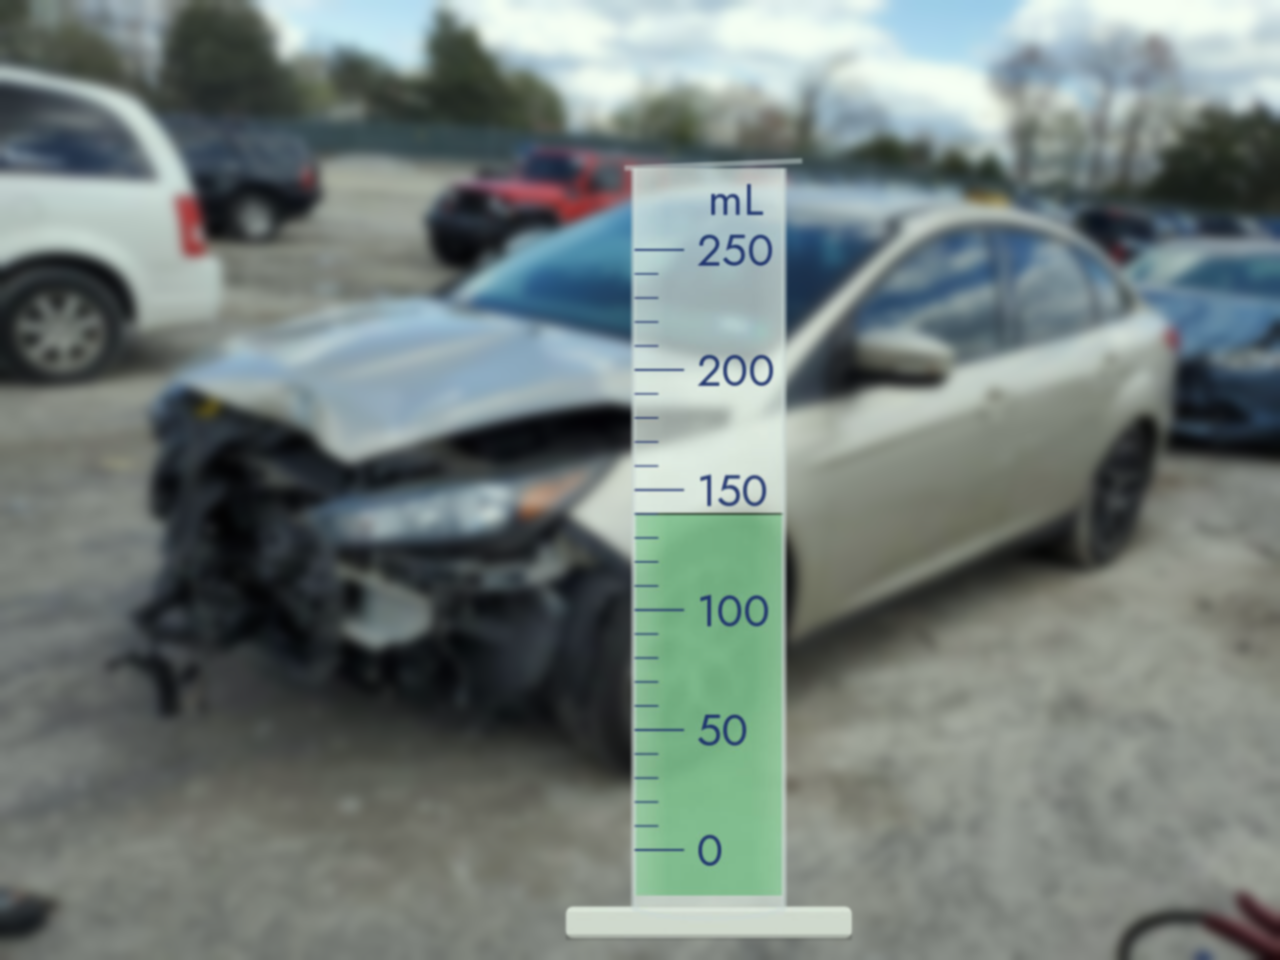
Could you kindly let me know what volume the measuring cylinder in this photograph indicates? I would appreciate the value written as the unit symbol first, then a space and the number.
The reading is mL 140
